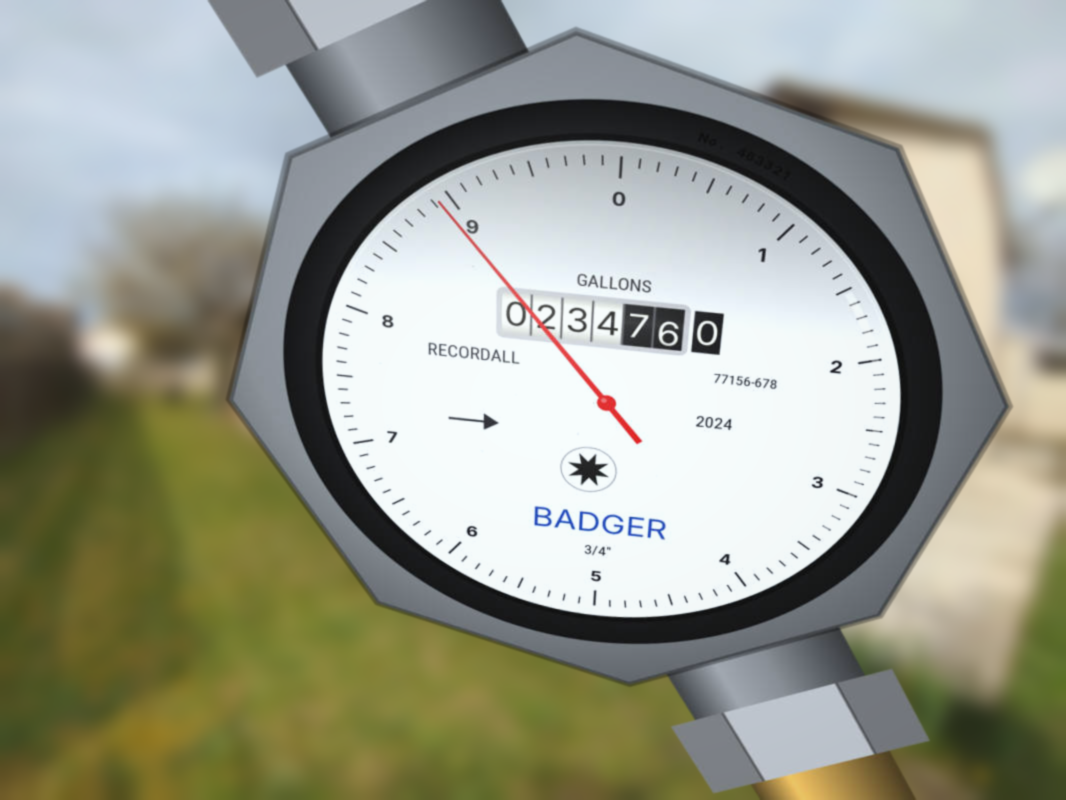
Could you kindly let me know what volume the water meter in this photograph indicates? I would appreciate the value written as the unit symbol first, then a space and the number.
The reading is gal 234758.9
